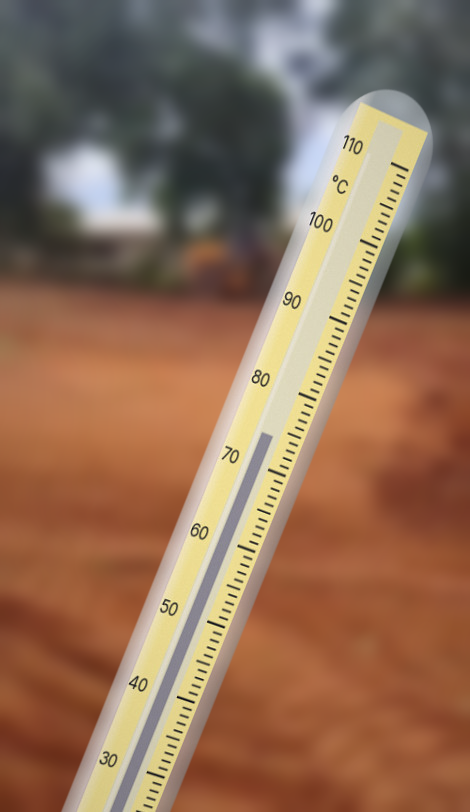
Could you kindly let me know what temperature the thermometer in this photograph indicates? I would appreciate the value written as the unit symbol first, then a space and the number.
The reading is °C 74
